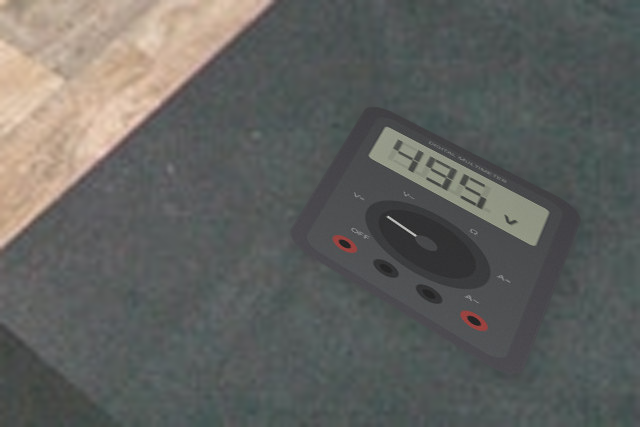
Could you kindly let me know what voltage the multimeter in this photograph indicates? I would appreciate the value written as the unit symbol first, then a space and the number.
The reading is V 495
